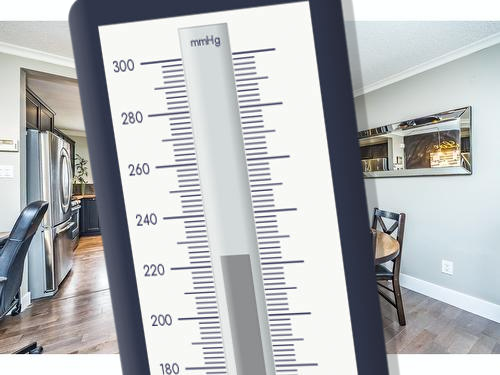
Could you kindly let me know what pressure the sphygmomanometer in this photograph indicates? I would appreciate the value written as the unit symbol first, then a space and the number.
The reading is mmHg 224
